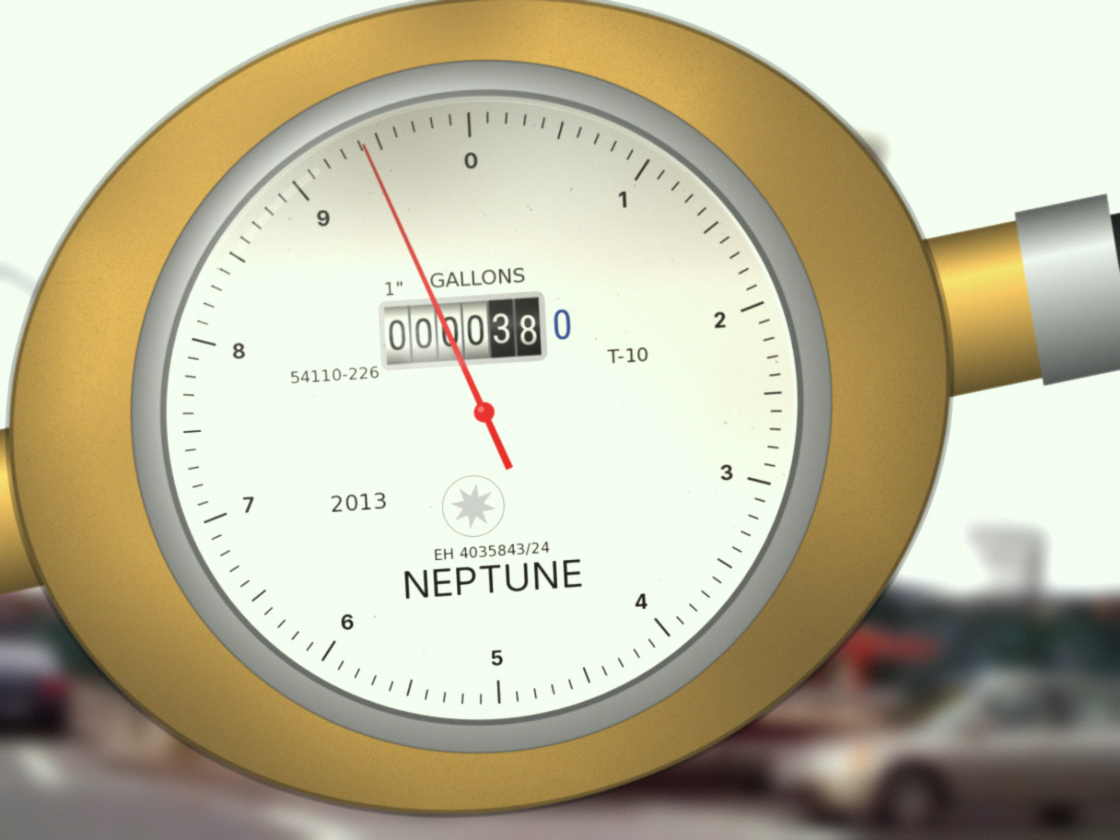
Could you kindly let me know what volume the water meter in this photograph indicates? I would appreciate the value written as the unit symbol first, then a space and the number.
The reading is gal 379.4
